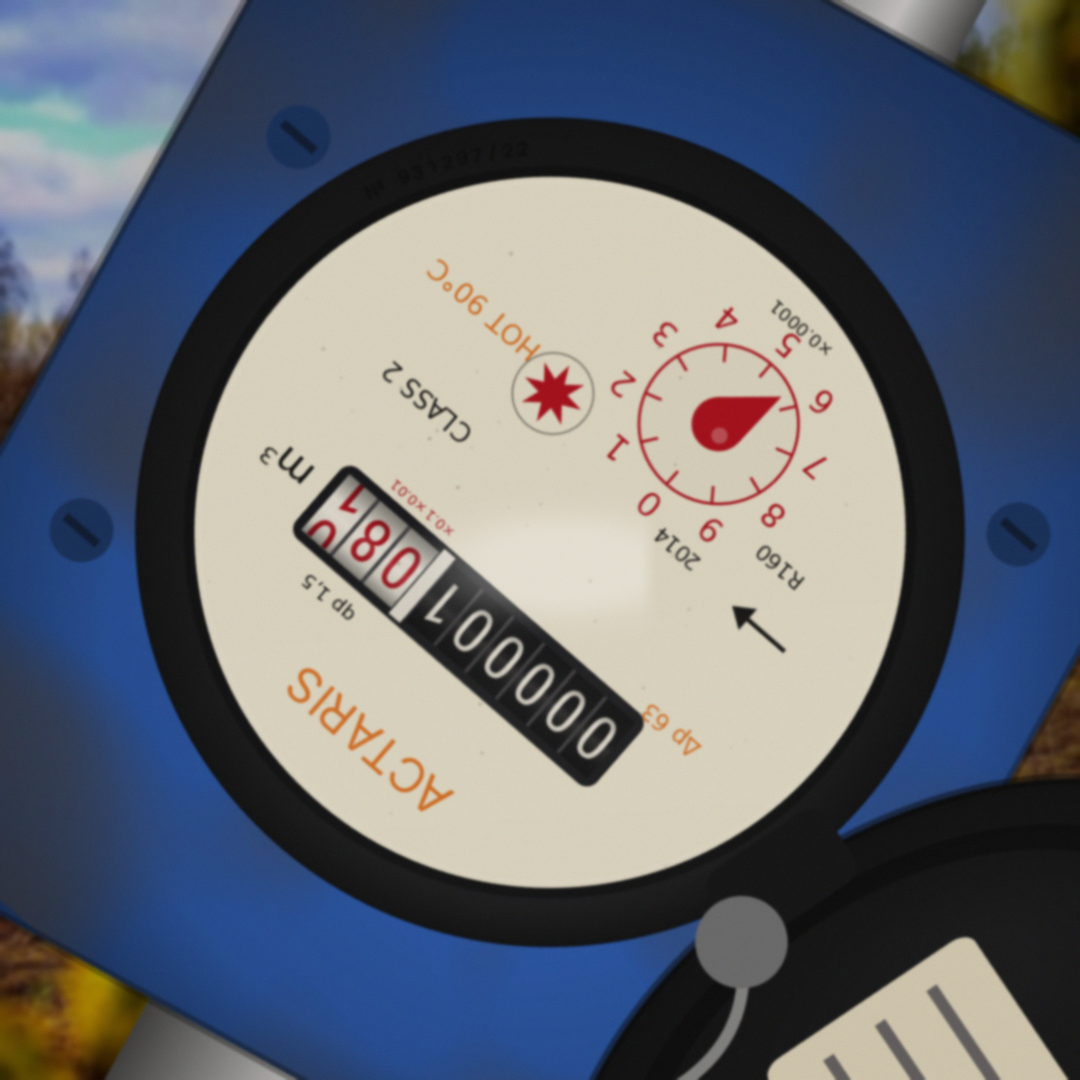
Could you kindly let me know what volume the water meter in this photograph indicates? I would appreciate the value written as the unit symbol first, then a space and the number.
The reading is m³ 1.0805
